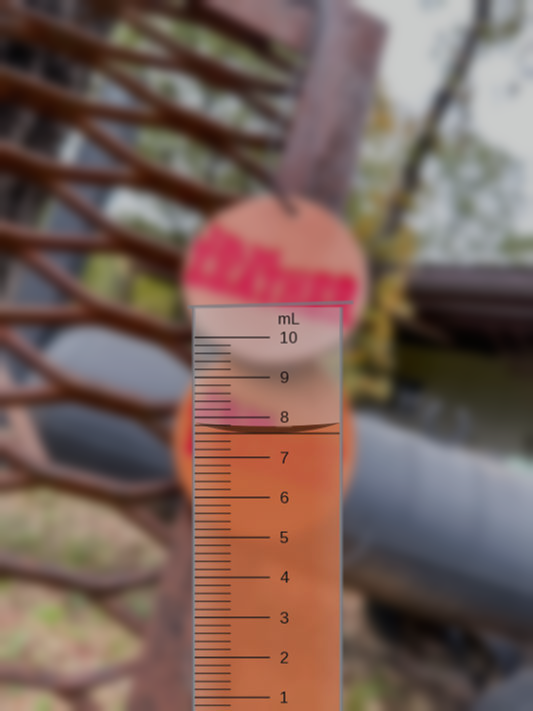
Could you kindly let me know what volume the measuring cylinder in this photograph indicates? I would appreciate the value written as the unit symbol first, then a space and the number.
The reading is mL 7.6
